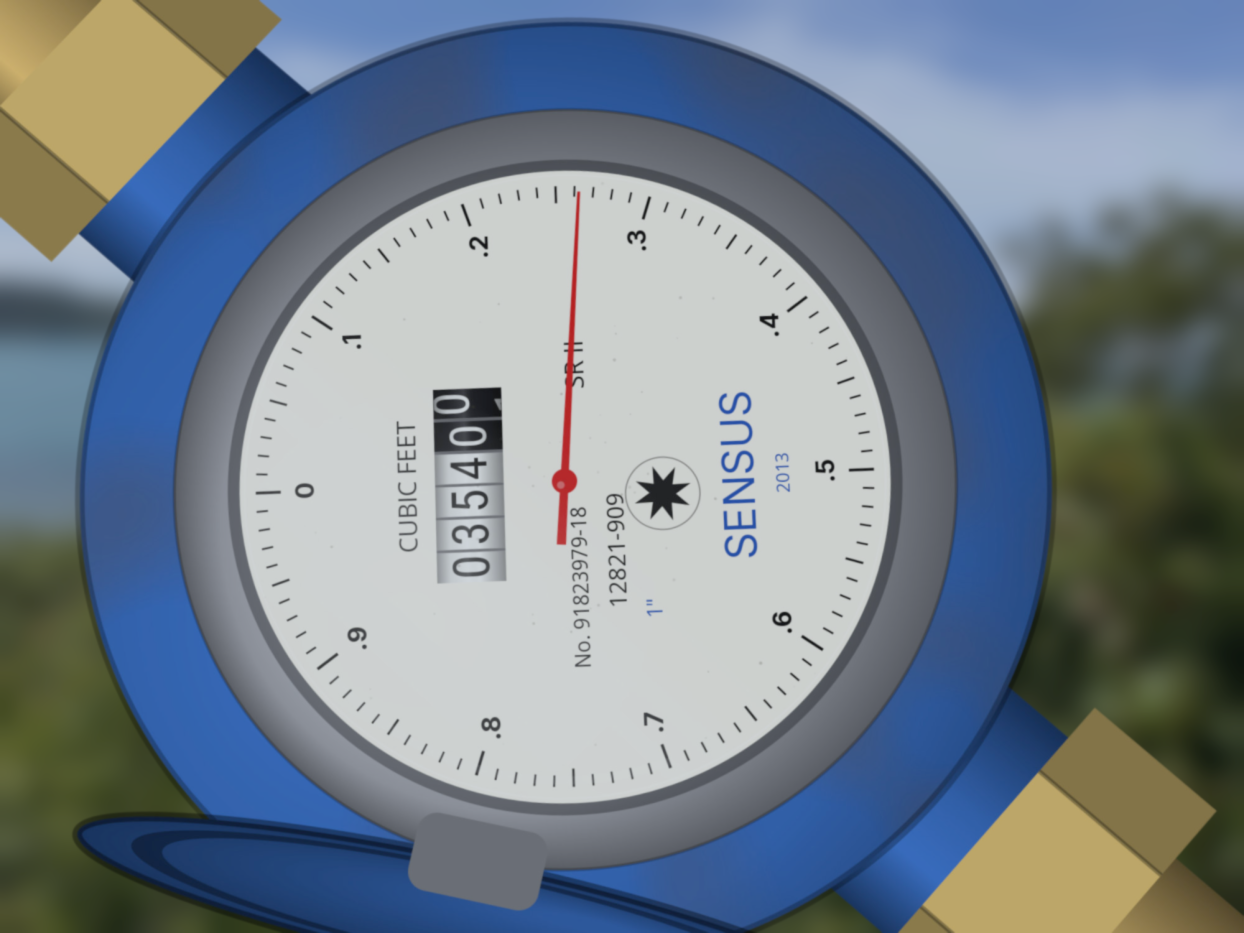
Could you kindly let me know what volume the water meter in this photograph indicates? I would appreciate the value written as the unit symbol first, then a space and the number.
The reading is ft³ 35400.26
